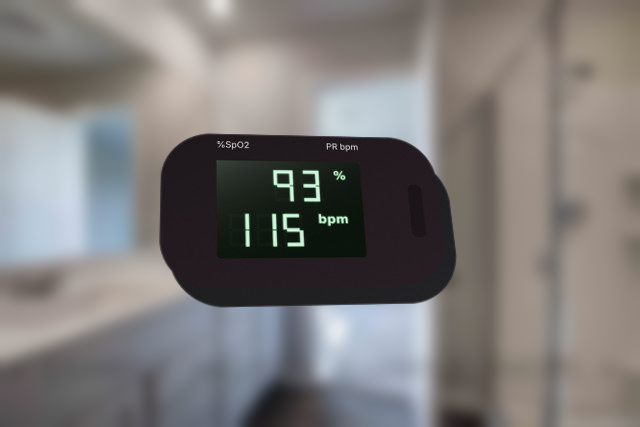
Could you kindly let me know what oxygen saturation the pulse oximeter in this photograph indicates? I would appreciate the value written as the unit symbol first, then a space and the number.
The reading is % 93
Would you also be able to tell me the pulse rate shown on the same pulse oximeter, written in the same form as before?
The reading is bpm 115
